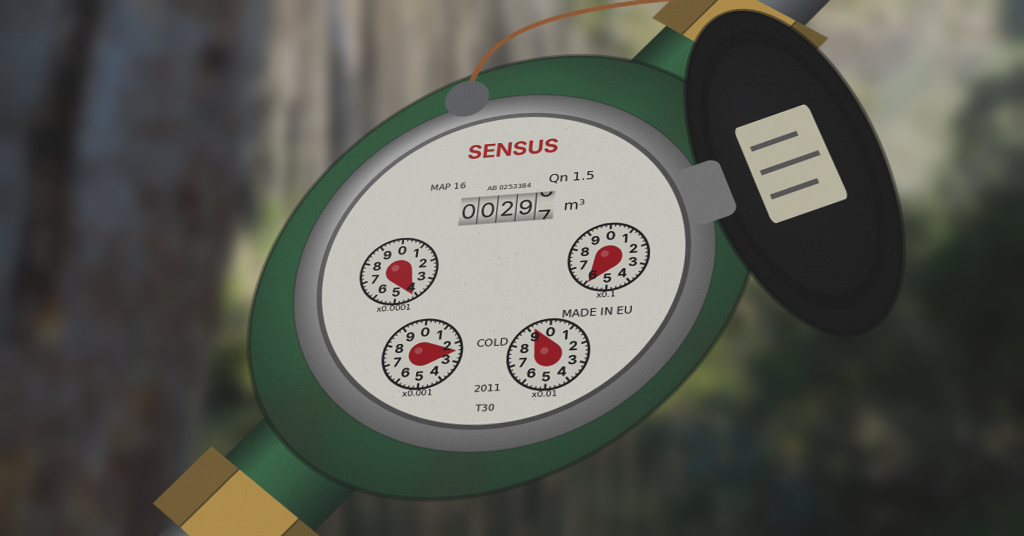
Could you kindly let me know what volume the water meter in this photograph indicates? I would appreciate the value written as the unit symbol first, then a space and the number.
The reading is m³ 296.5924
